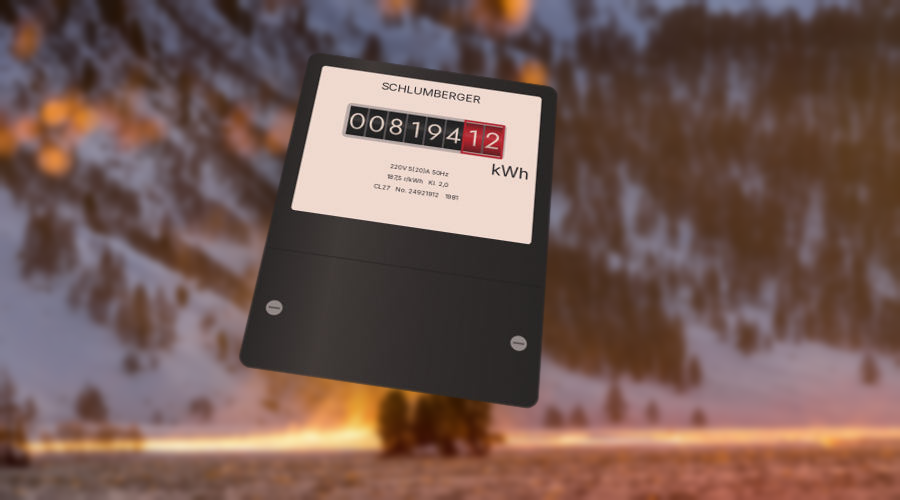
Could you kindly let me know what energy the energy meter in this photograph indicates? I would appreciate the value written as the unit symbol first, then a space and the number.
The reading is kWh 8194.12
